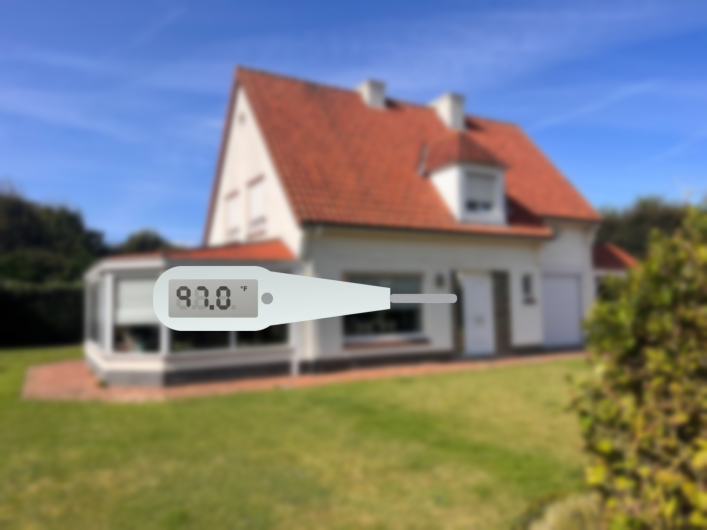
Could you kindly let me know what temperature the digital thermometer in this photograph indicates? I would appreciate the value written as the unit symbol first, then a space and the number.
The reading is °F 97.0
